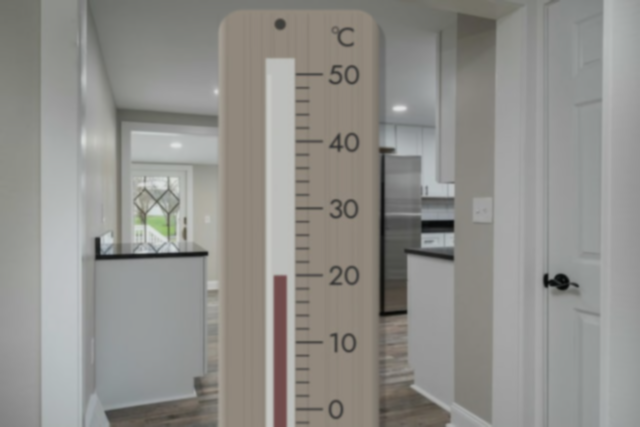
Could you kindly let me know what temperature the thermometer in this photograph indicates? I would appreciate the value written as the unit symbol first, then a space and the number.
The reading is °C 20
